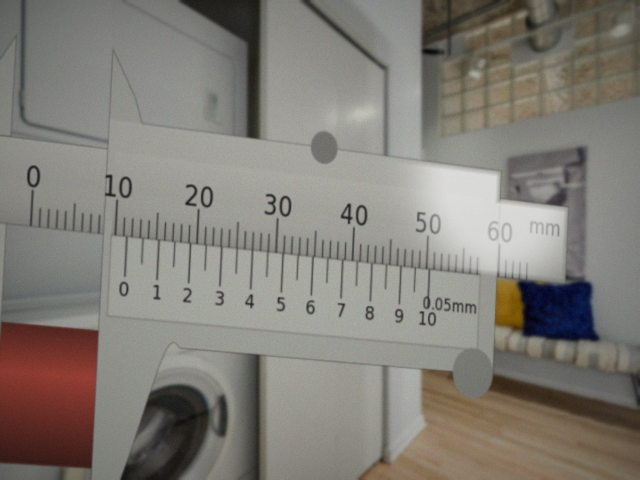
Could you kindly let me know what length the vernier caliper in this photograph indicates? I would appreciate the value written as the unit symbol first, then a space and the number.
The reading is mm 11.4
